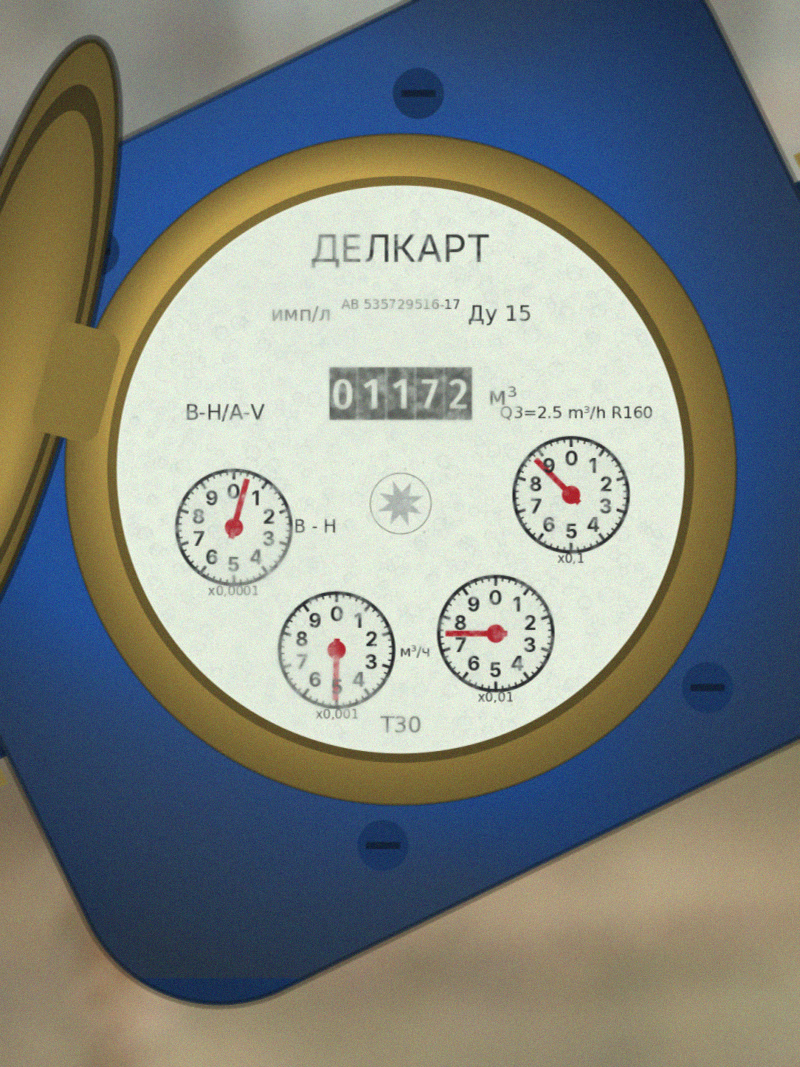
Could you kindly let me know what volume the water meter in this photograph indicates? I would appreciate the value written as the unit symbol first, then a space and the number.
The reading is m³ 1172.8750
